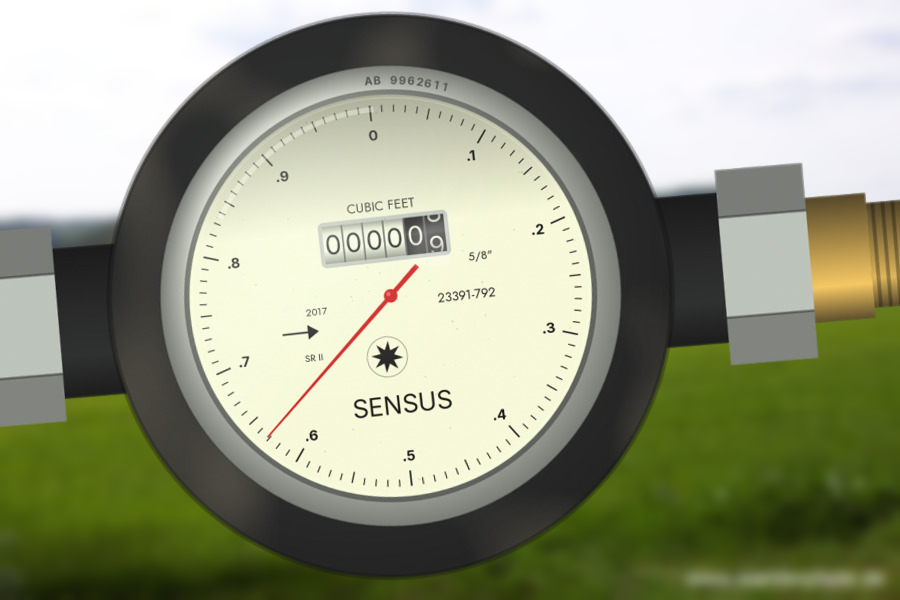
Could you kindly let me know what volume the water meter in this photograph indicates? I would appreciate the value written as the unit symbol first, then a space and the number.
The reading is ft³ 8.63
